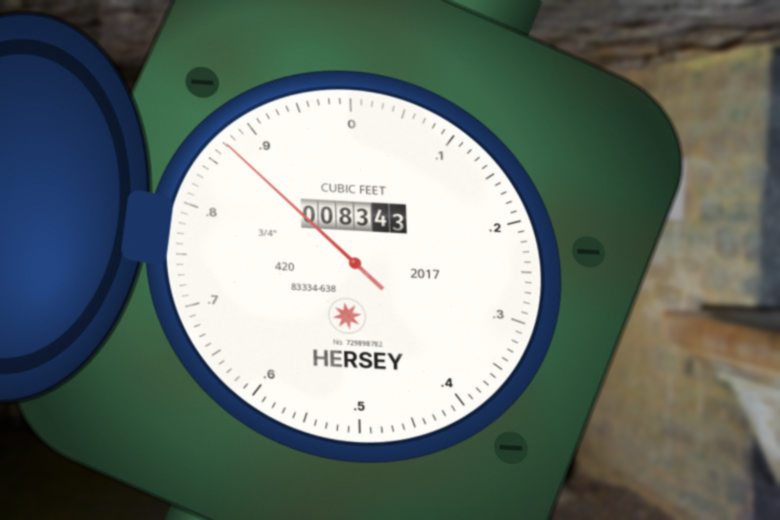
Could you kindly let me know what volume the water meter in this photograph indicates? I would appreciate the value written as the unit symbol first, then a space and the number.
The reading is ft³ 8342.87
